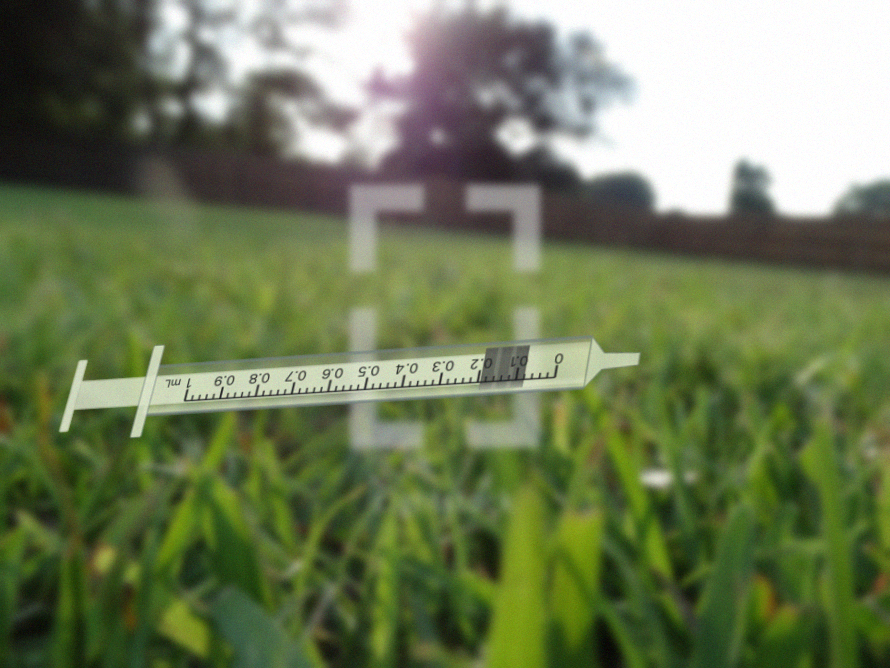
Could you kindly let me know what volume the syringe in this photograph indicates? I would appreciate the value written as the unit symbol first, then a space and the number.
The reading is mL 0.08
